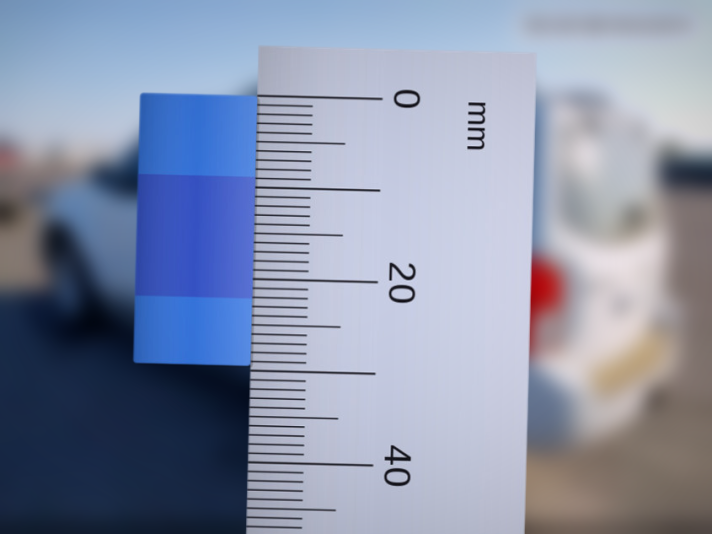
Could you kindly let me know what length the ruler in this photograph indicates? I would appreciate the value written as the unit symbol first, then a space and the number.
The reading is mm 29.5
